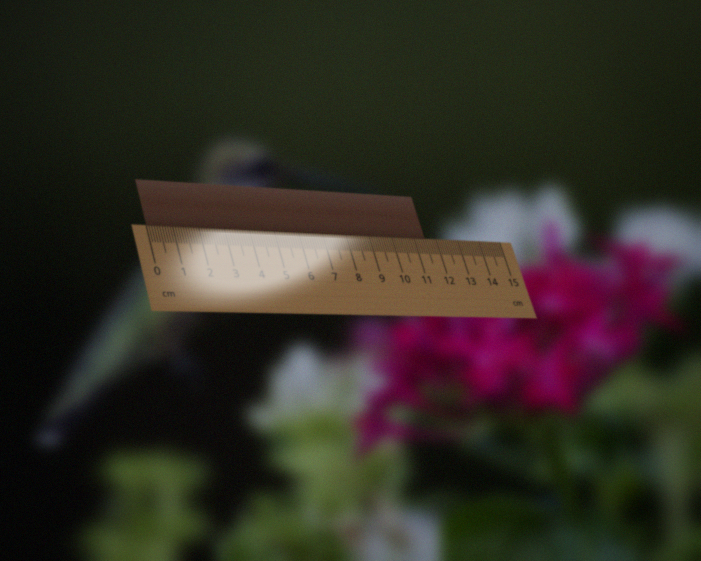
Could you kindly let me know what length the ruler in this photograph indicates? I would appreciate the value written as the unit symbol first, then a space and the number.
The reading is cm 11.5
